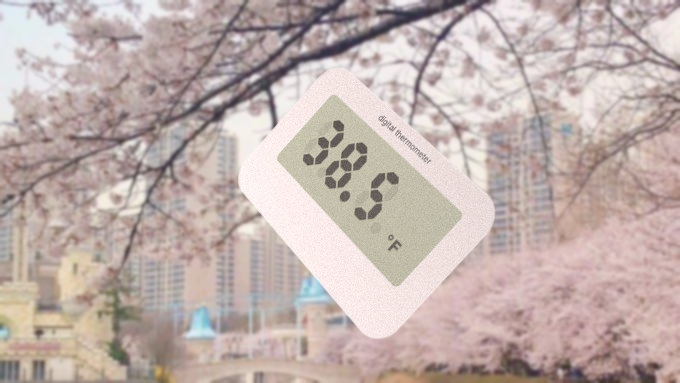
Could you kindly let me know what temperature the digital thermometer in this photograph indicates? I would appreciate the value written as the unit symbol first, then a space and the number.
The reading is °F 38.5
